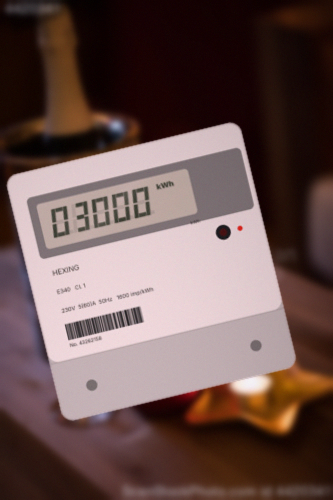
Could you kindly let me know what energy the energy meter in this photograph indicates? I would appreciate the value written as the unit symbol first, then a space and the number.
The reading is kWh 3000
